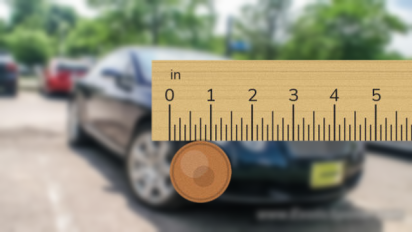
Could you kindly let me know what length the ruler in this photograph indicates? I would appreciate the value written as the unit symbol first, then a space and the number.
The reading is in 1.5
